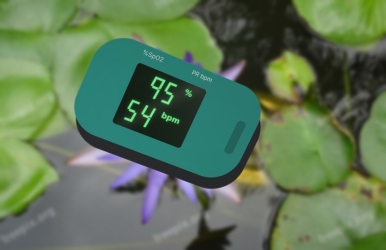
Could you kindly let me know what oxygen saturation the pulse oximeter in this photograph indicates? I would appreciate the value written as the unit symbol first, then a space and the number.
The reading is % 95
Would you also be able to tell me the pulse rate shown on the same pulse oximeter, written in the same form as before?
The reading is bpm 54
